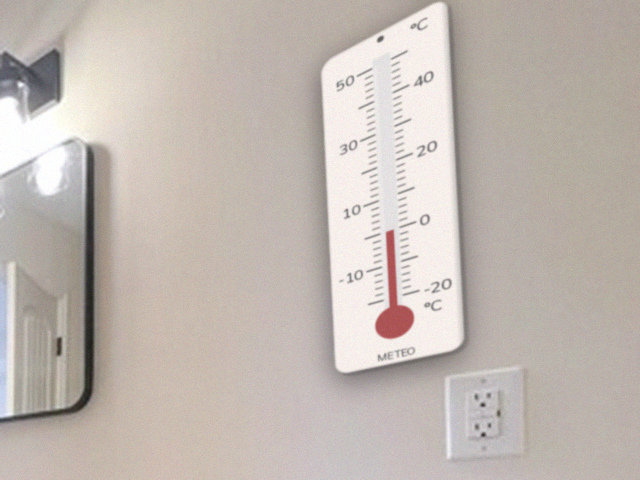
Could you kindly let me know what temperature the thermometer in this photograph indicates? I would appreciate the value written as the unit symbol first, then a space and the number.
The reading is °C 0
